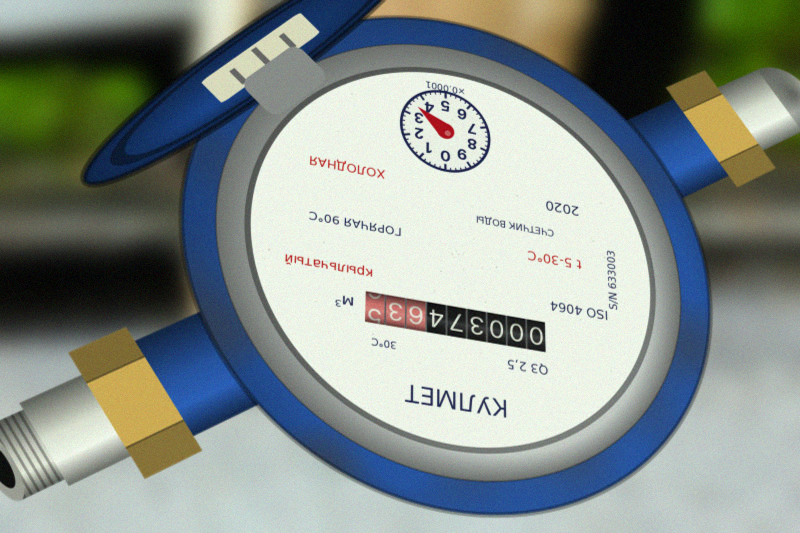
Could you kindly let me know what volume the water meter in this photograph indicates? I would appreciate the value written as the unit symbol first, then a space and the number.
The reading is m³ 374.6353
